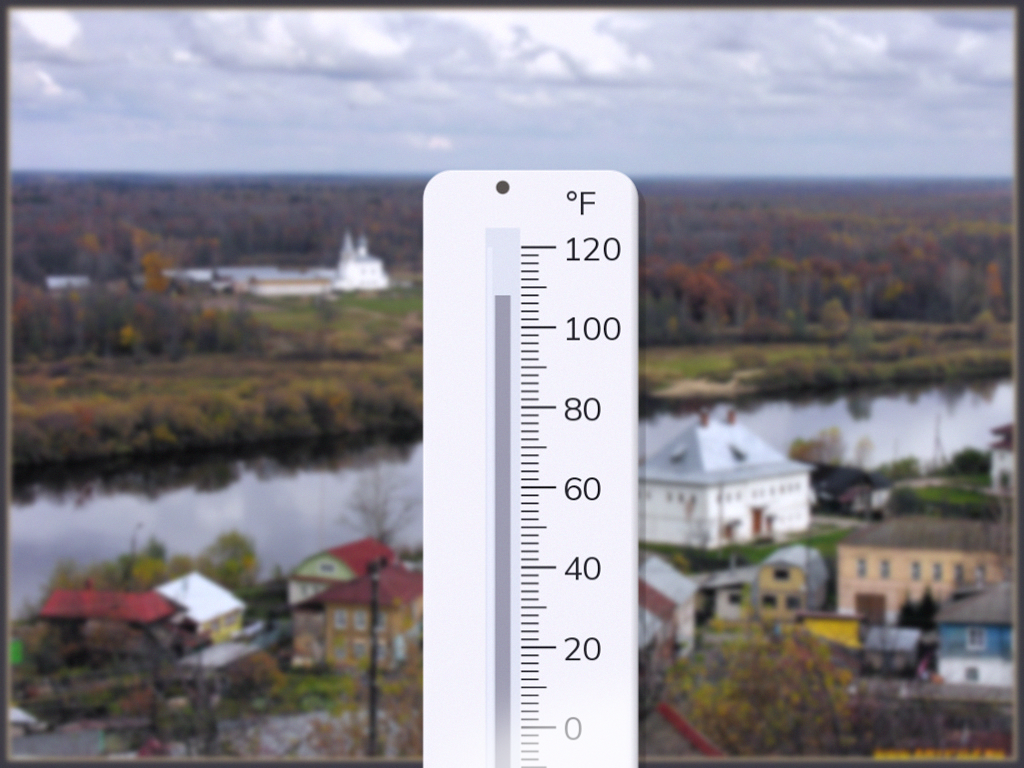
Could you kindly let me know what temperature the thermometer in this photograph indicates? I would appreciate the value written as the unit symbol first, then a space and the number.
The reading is °F 108
